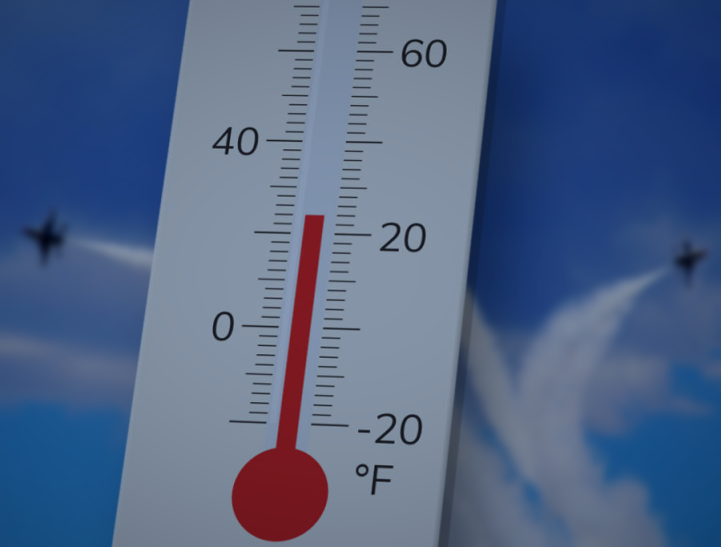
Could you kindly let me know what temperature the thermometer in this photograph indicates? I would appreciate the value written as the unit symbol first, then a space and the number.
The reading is °F 24
